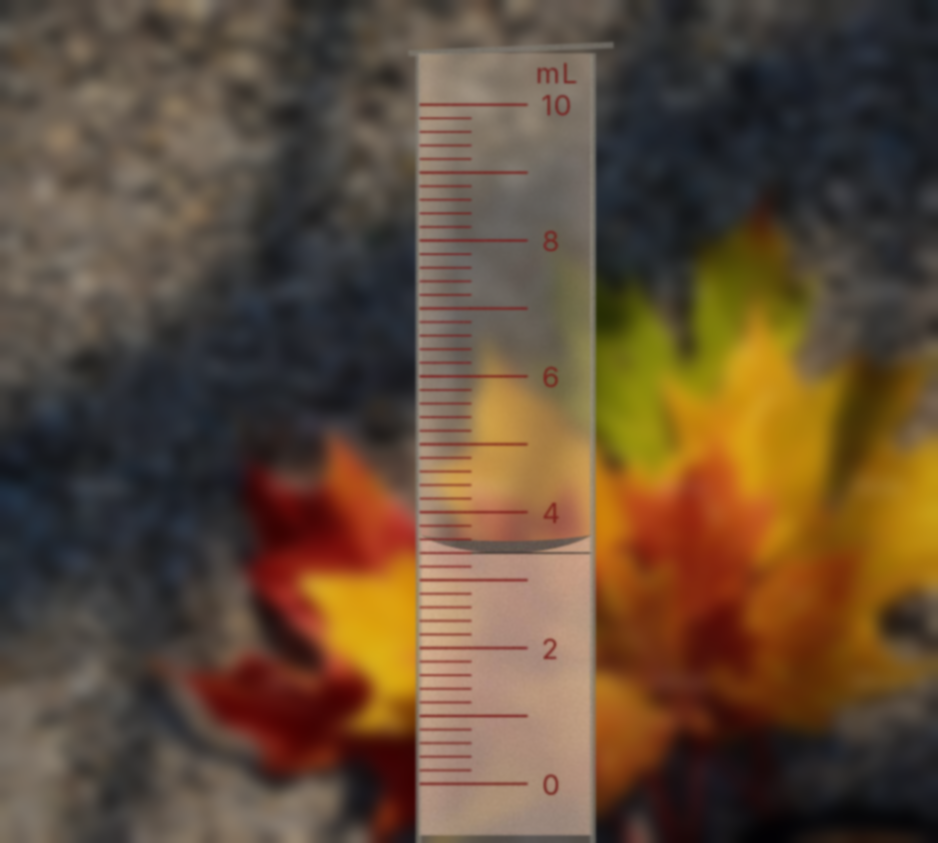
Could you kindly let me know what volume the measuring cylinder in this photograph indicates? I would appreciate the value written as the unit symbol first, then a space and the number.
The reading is mL 3.4
